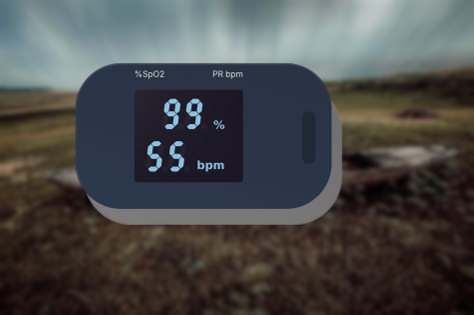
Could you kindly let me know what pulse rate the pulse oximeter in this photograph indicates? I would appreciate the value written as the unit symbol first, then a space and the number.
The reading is bpm 55
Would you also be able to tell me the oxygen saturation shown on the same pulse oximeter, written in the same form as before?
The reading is % 99
